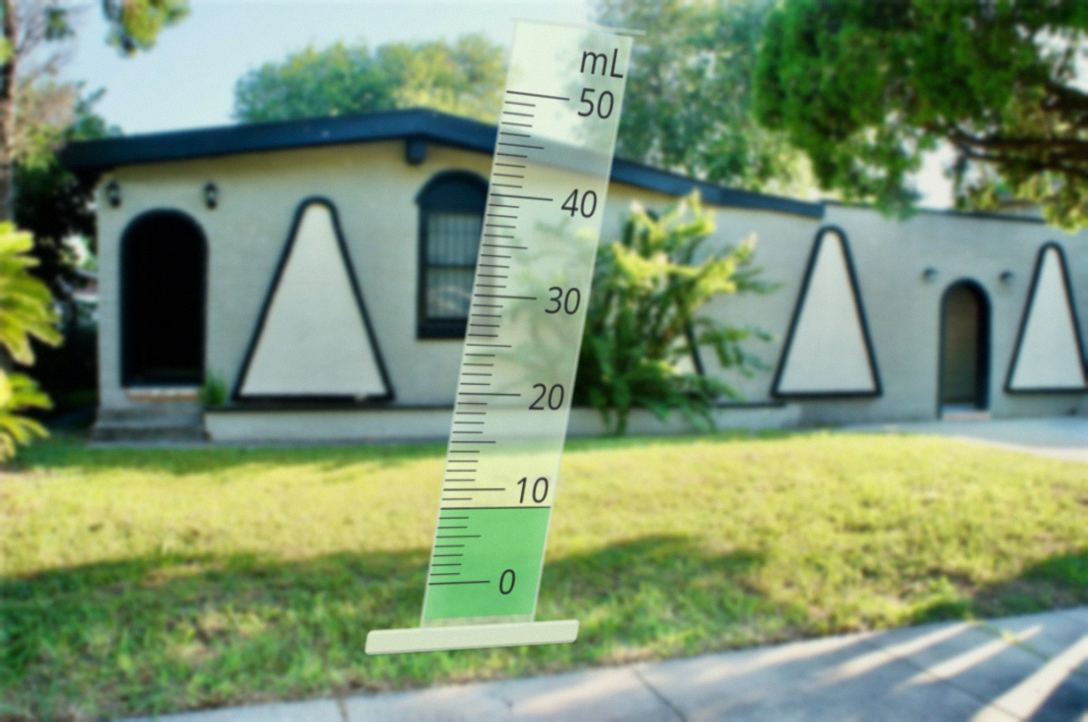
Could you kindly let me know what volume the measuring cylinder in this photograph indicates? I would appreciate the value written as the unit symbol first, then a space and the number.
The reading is mL 8
